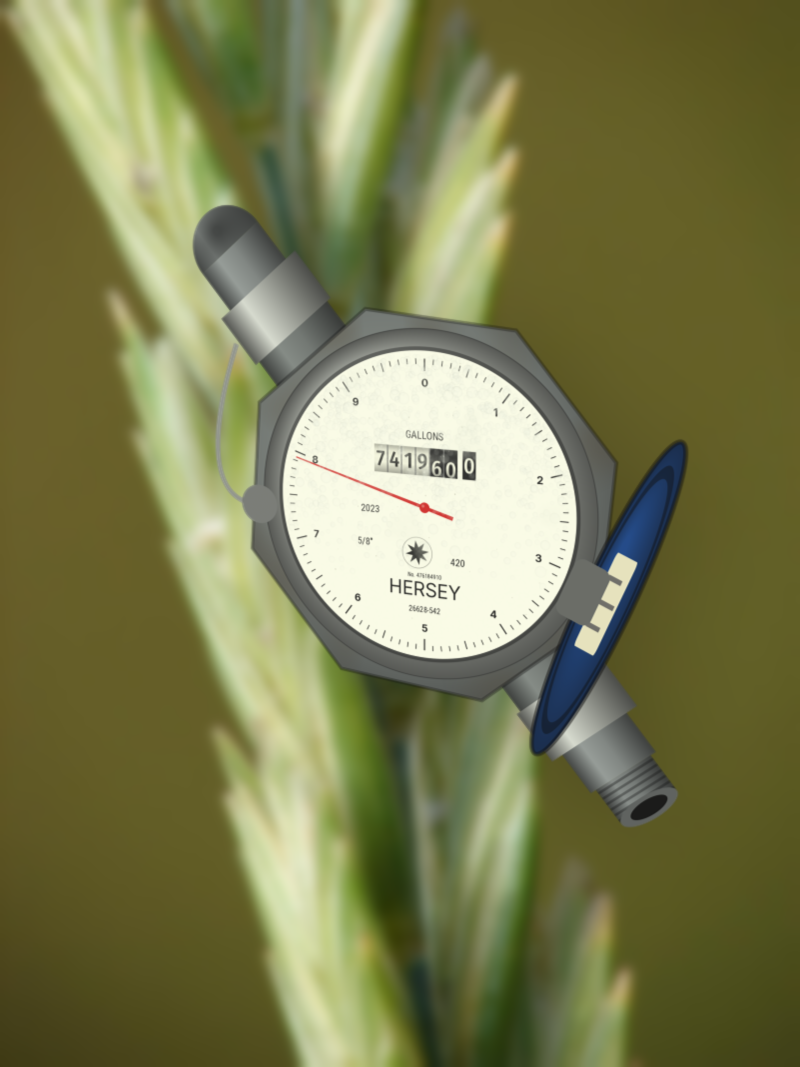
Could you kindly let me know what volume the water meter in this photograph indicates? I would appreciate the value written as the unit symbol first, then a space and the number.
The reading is gal 7419597.9
